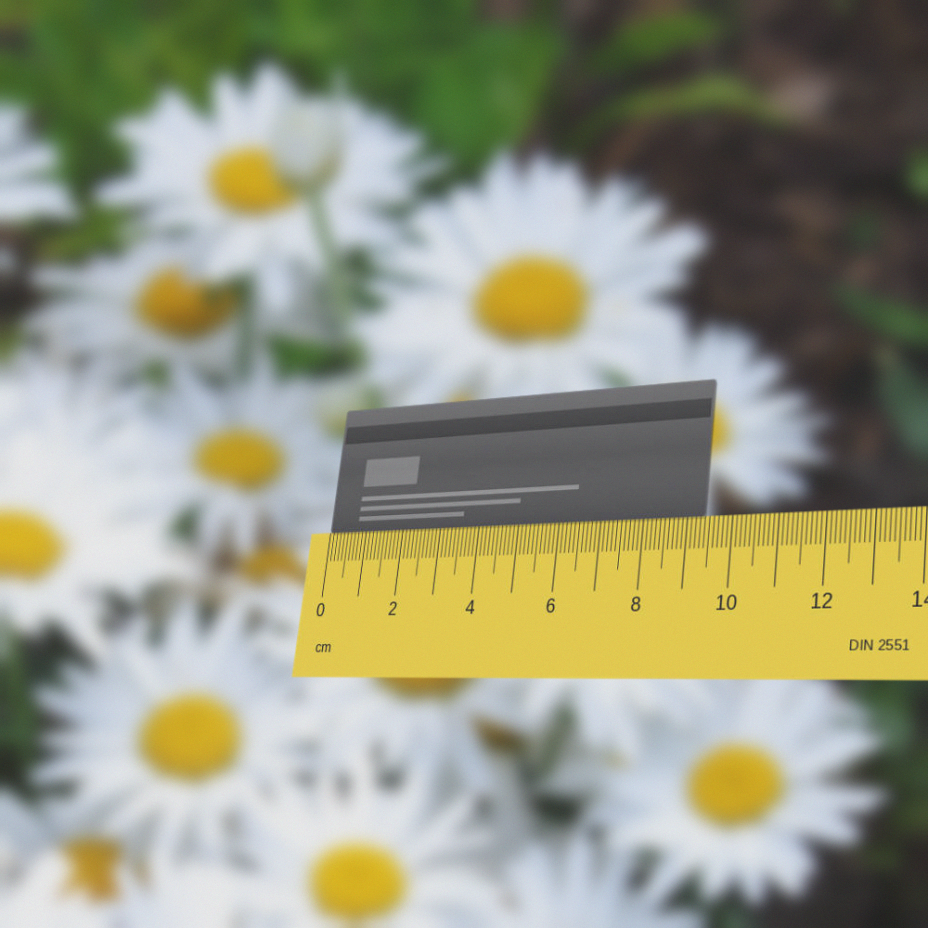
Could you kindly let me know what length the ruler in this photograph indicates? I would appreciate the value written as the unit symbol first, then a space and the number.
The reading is cm 9.4
